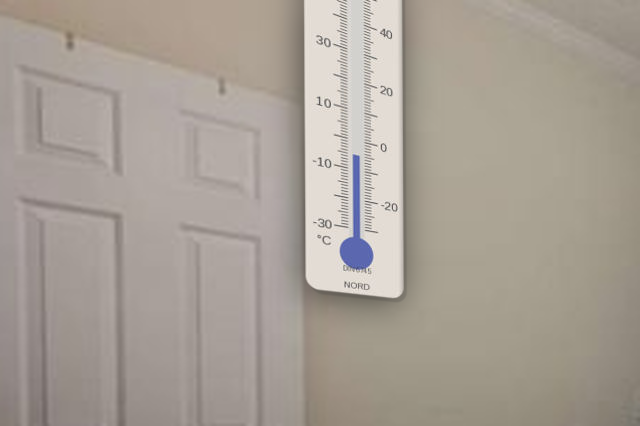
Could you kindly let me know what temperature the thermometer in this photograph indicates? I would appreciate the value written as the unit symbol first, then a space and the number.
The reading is °C -5
